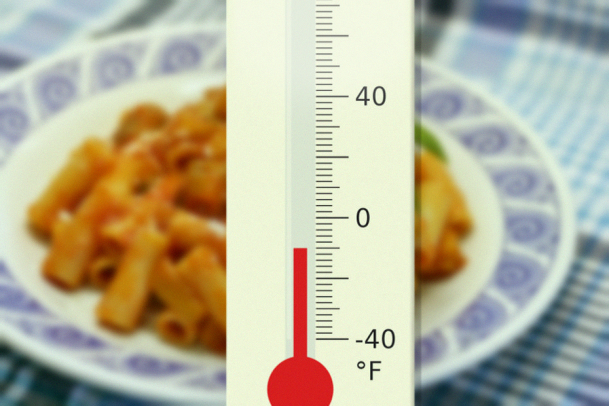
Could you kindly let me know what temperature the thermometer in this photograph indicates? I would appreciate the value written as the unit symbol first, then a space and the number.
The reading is °F -10
